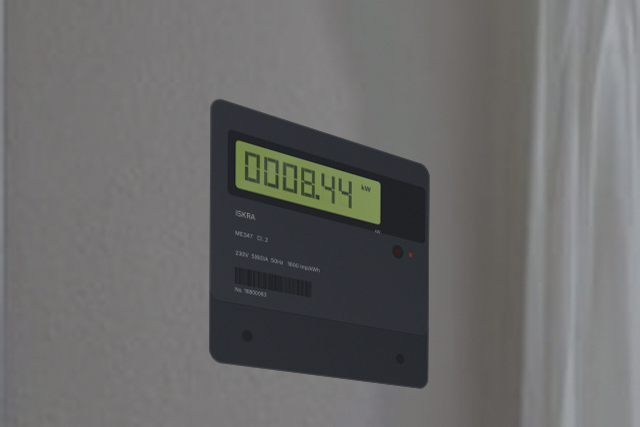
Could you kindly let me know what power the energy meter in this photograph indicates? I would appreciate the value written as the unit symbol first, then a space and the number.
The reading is kW 8.44
